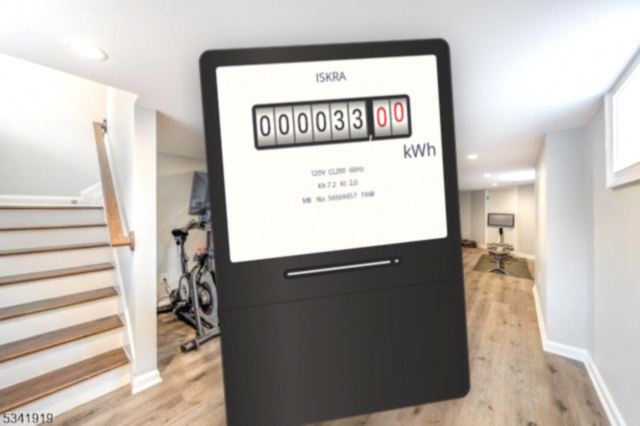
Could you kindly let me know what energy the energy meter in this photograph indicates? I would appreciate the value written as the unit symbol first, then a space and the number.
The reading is kWh 33.00
